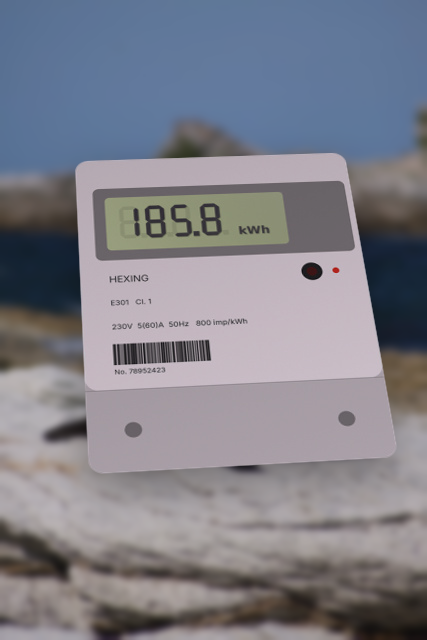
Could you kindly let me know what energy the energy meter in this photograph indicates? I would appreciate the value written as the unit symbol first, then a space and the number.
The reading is kWh 185.8
